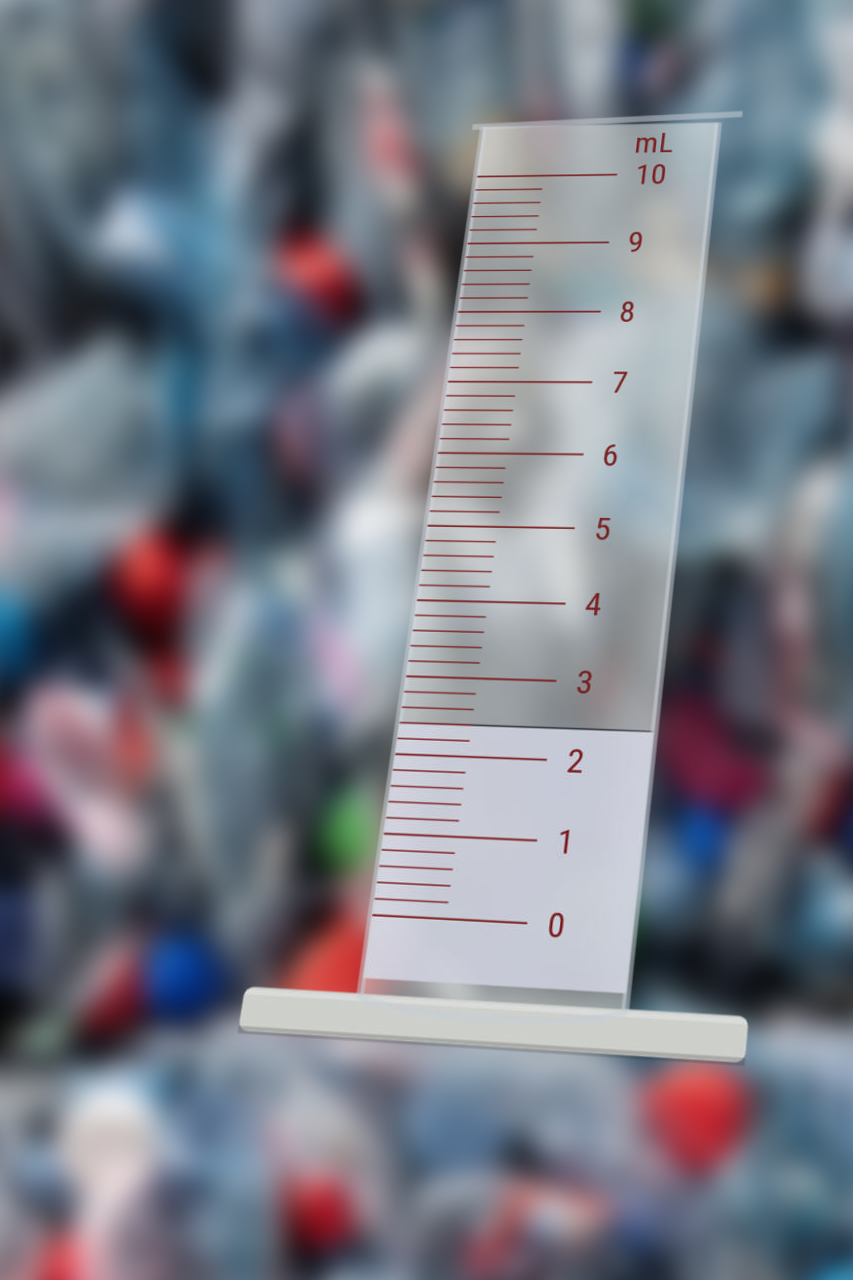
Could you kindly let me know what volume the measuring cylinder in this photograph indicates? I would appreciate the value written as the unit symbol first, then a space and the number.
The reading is mL 2.4
